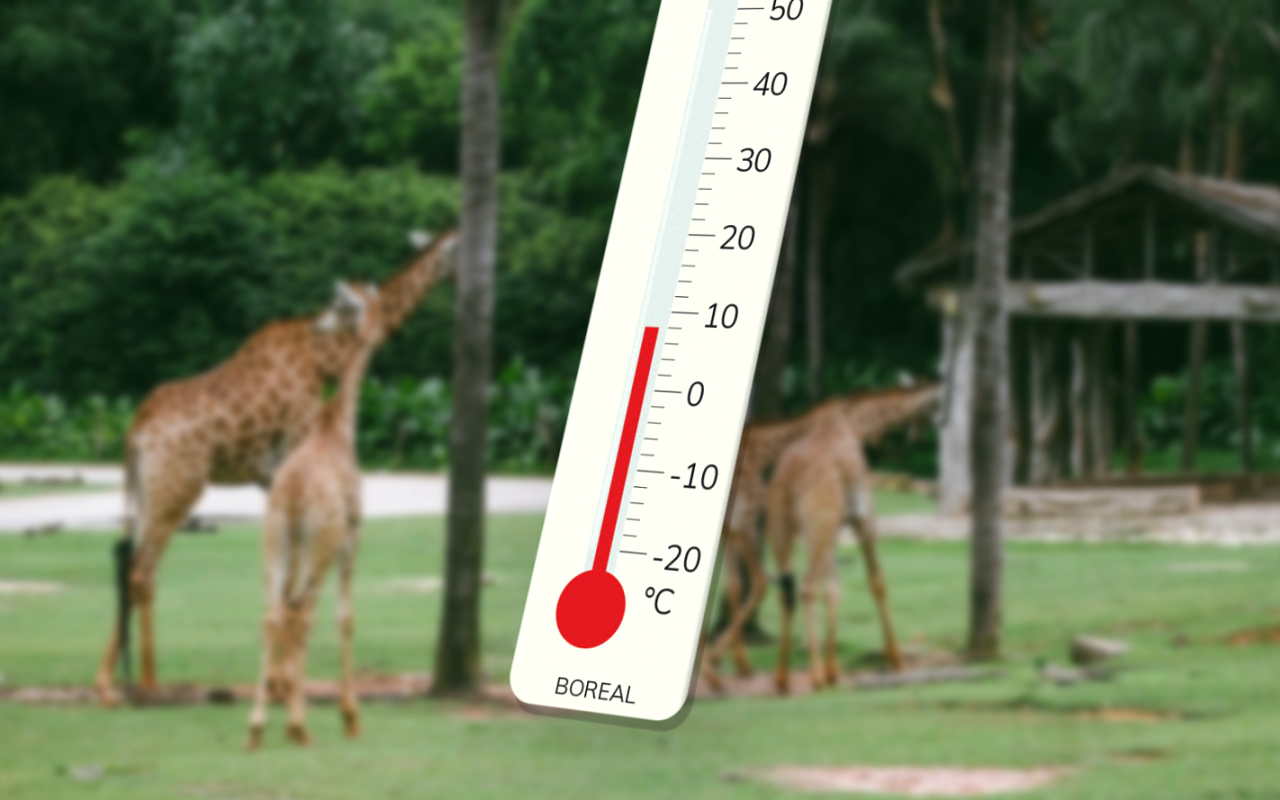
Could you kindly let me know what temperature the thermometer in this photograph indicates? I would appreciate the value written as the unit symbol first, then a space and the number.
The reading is °C 8
